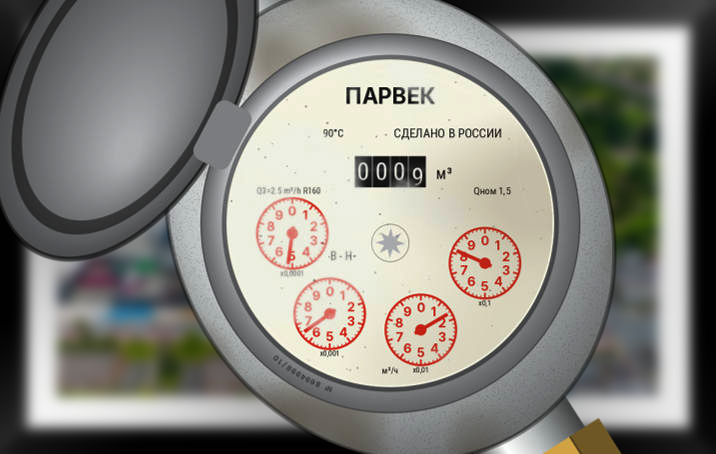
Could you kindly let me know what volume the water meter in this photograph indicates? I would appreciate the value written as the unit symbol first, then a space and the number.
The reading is m³ 8.8165
